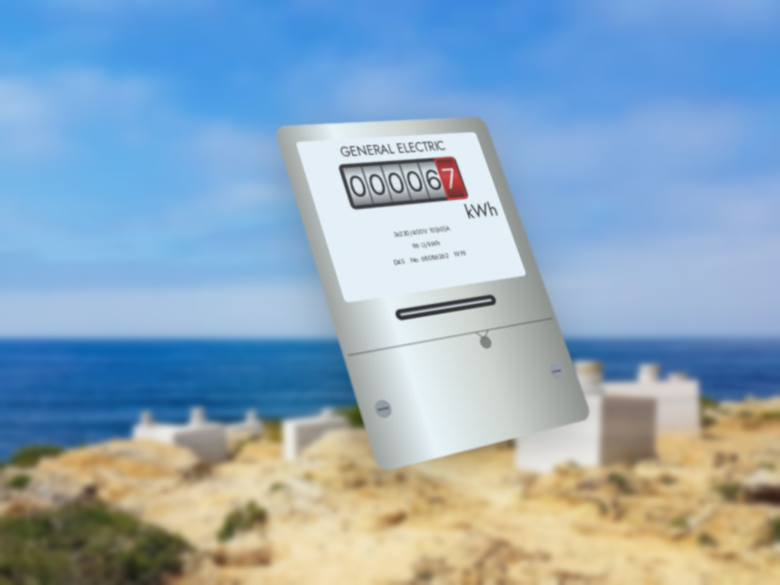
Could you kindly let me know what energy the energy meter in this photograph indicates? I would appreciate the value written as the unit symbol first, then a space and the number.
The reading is kWh 6.7
